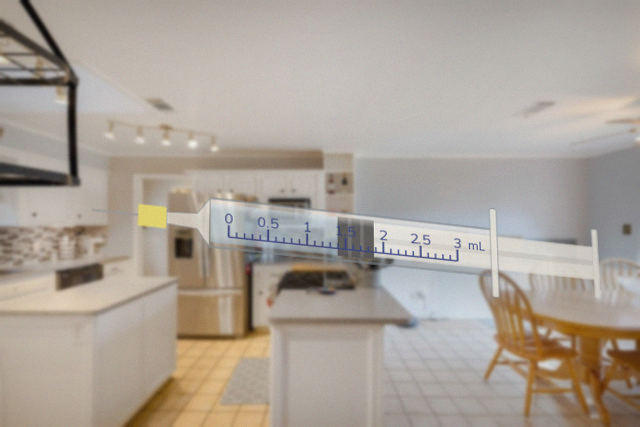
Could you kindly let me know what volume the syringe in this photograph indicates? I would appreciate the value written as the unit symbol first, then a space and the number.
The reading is mL 1.4
